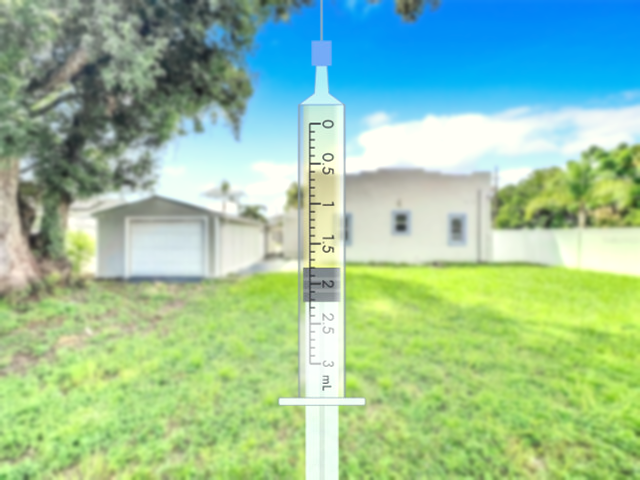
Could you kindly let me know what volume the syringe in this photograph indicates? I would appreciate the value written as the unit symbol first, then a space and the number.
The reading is mL 1.8
